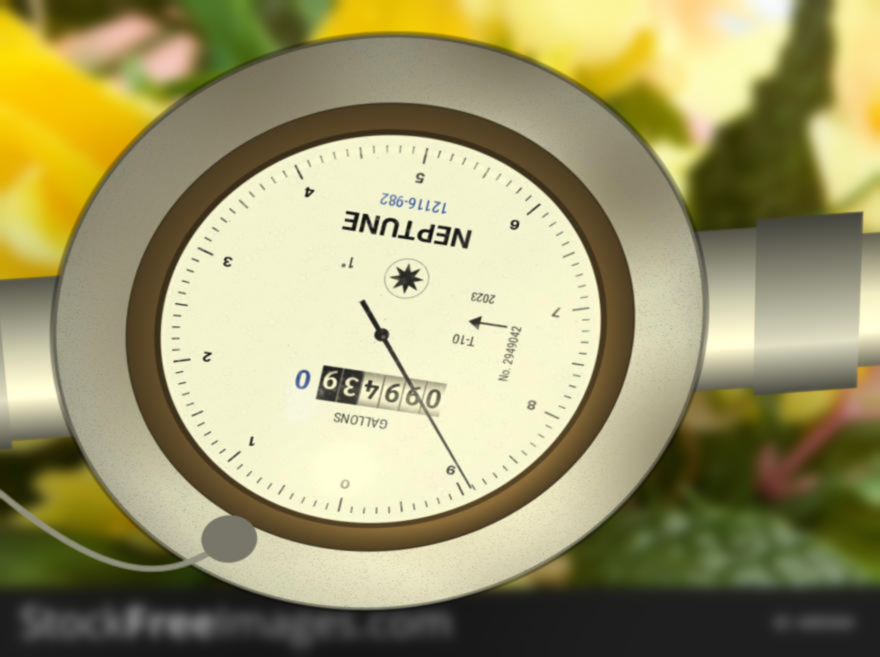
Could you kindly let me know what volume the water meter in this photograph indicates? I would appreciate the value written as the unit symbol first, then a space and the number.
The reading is gal 994388.9
